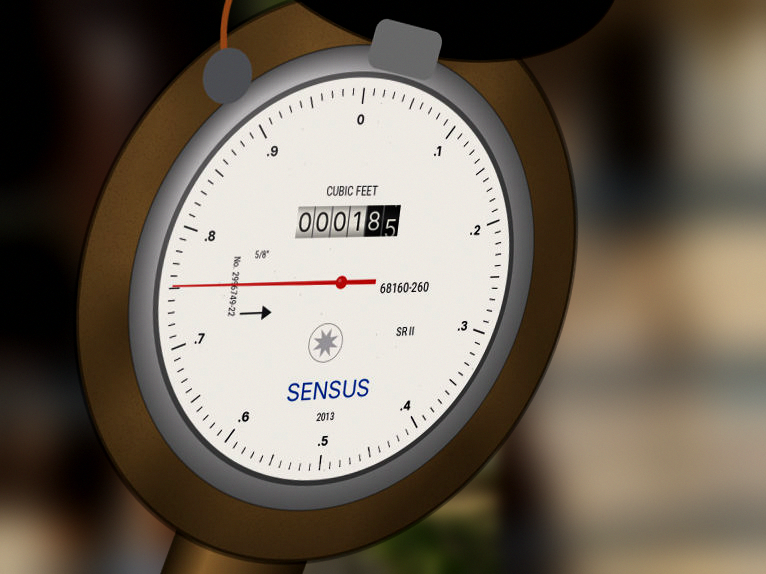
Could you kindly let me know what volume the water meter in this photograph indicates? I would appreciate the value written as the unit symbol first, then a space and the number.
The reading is ft³ 184.75
